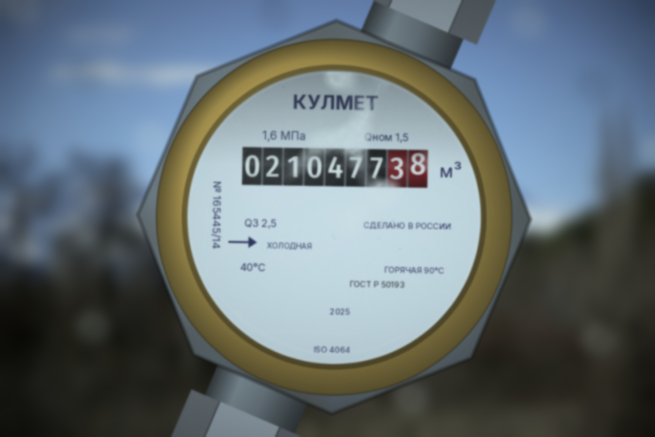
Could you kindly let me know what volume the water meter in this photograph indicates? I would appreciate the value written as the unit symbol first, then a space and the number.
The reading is m³ 210477.38
